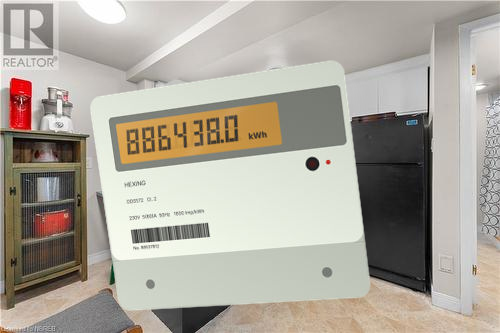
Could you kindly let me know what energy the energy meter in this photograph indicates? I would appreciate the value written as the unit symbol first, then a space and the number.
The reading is kWh 886438.0
